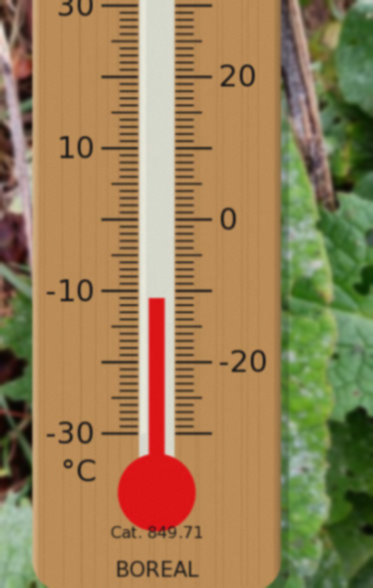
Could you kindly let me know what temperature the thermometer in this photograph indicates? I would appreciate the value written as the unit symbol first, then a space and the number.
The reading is °C -11
